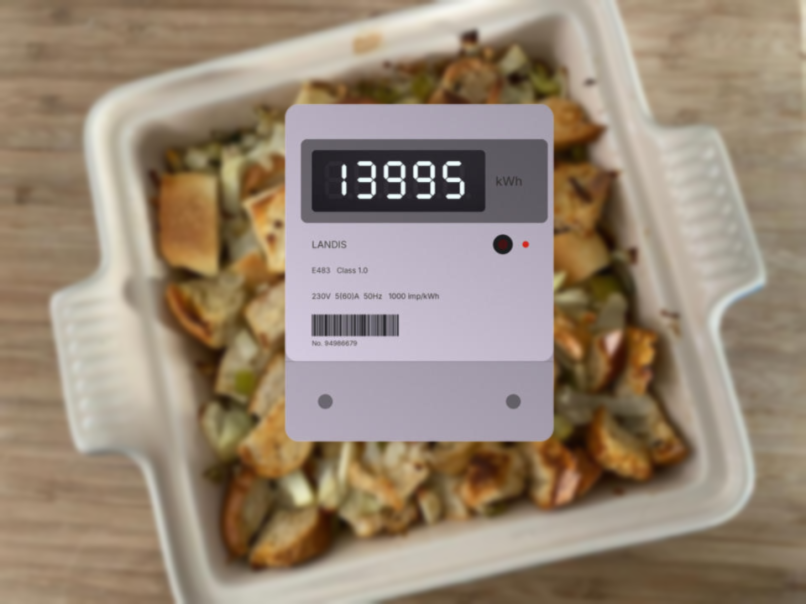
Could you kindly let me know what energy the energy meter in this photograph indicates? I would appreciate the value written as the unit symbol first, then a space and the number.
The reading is kWh 13995
